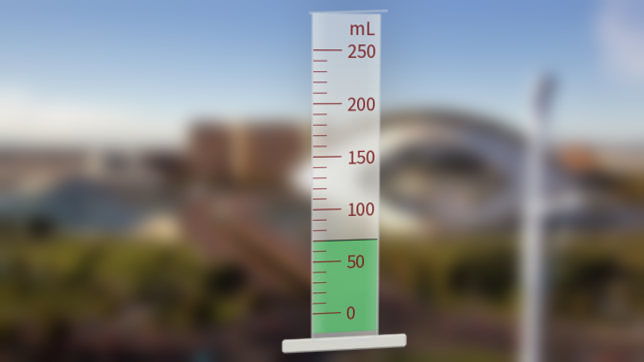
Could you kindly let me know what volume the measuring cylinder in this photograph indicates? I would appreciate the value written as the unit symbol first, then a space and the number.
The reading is mL 70
